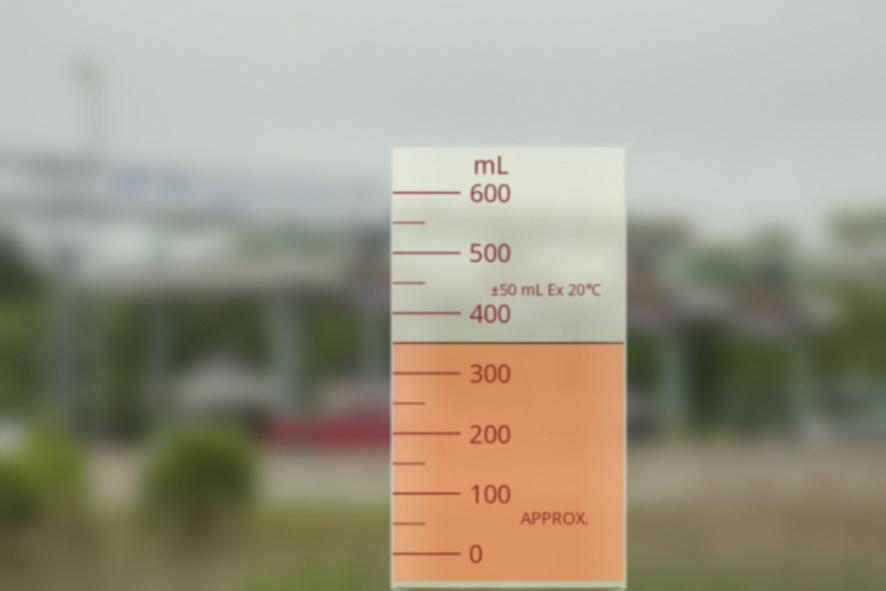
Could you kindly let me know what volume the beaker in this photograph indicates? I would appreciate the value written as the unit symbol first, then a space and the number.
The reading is mL 350
